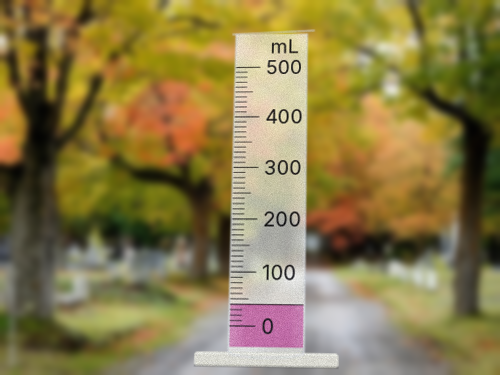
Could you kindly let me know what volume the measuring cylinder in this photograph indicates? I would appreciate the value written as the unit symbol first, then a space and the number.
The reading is mL 40
